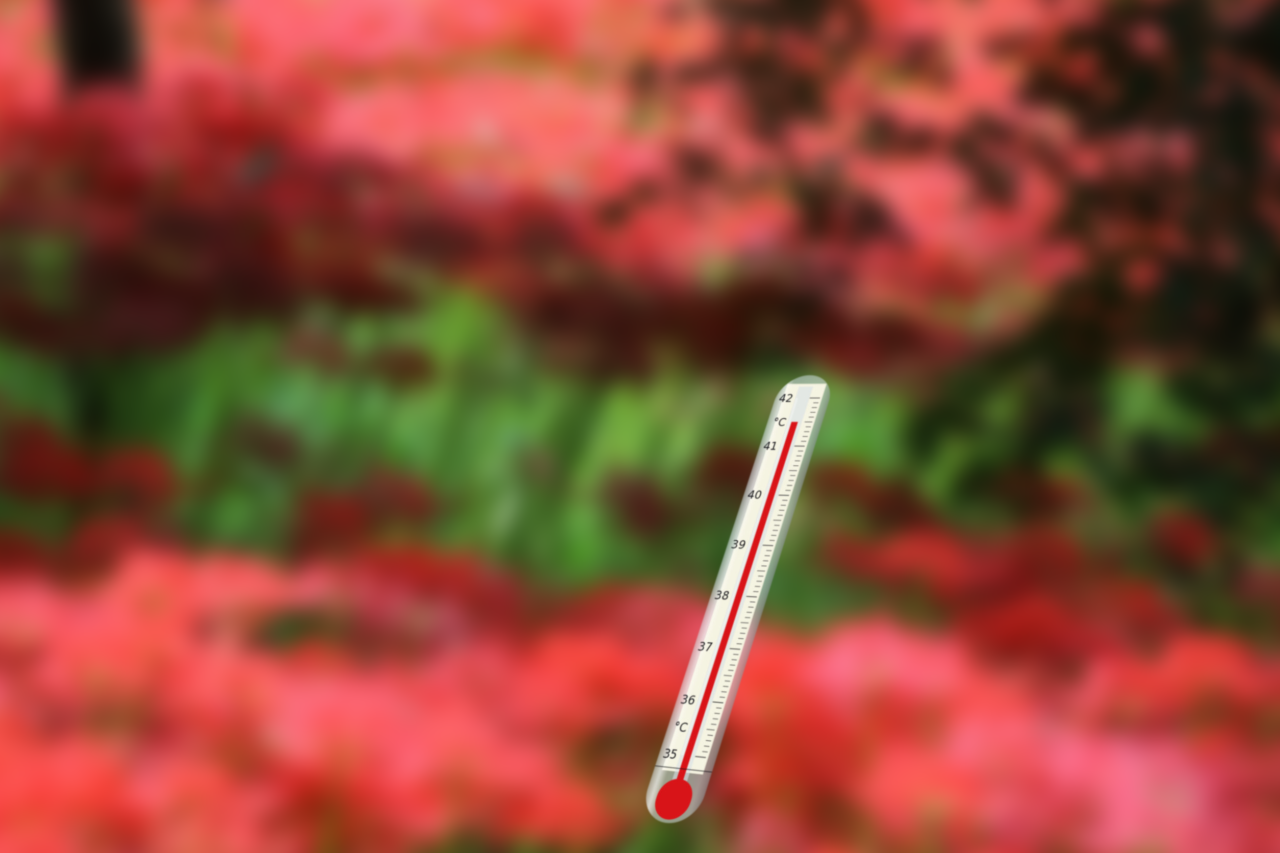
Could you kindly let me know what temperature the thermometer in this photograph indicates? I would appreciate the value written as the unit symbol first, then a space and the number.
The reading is °C 41.5
